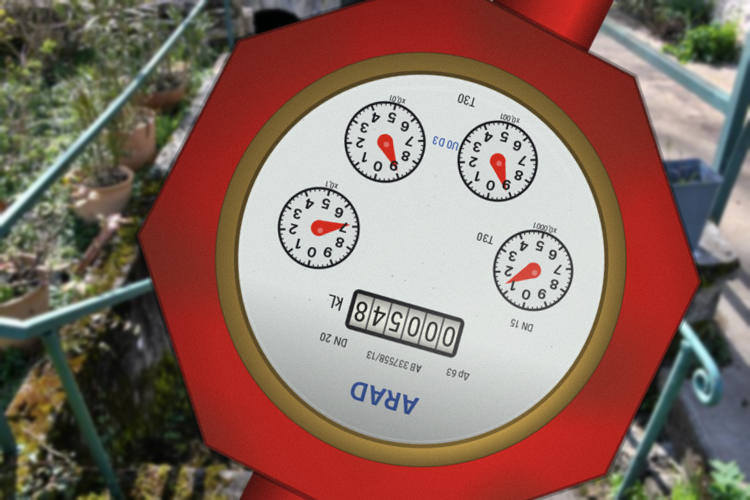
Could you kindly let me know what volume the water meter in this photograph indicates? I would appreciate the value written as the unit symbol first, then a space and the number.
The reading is kL 548.6891
